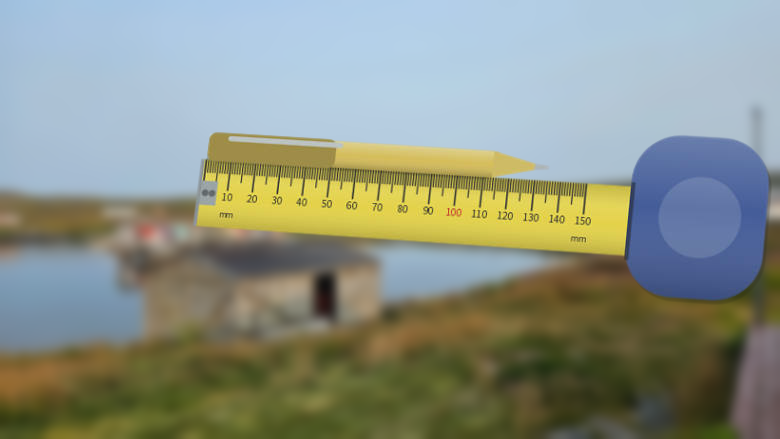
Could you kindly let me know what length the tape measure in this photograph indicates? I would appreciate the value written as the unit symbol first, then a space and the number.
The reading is mm 135
